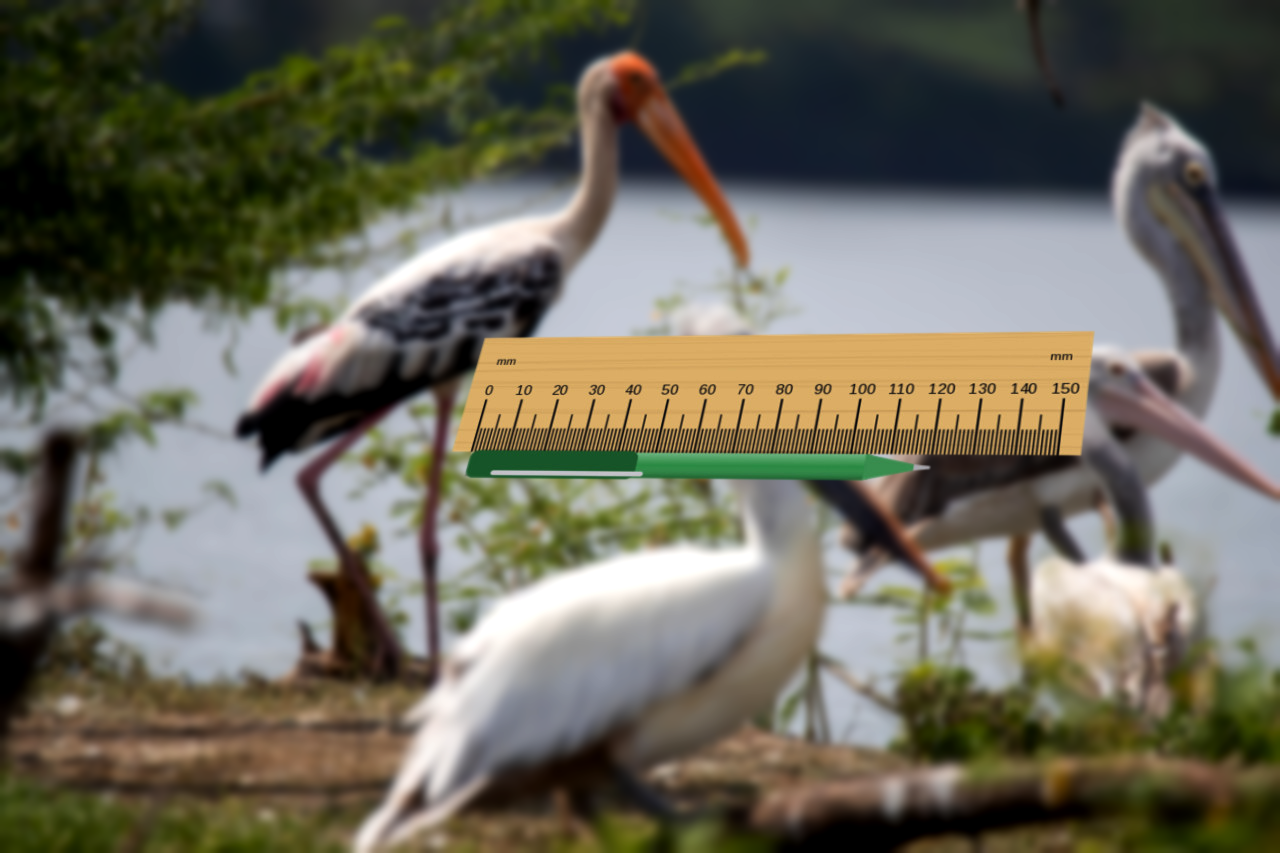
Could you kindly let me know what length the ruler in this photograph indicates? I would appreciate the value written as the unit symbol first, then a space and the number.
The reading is mm 120
